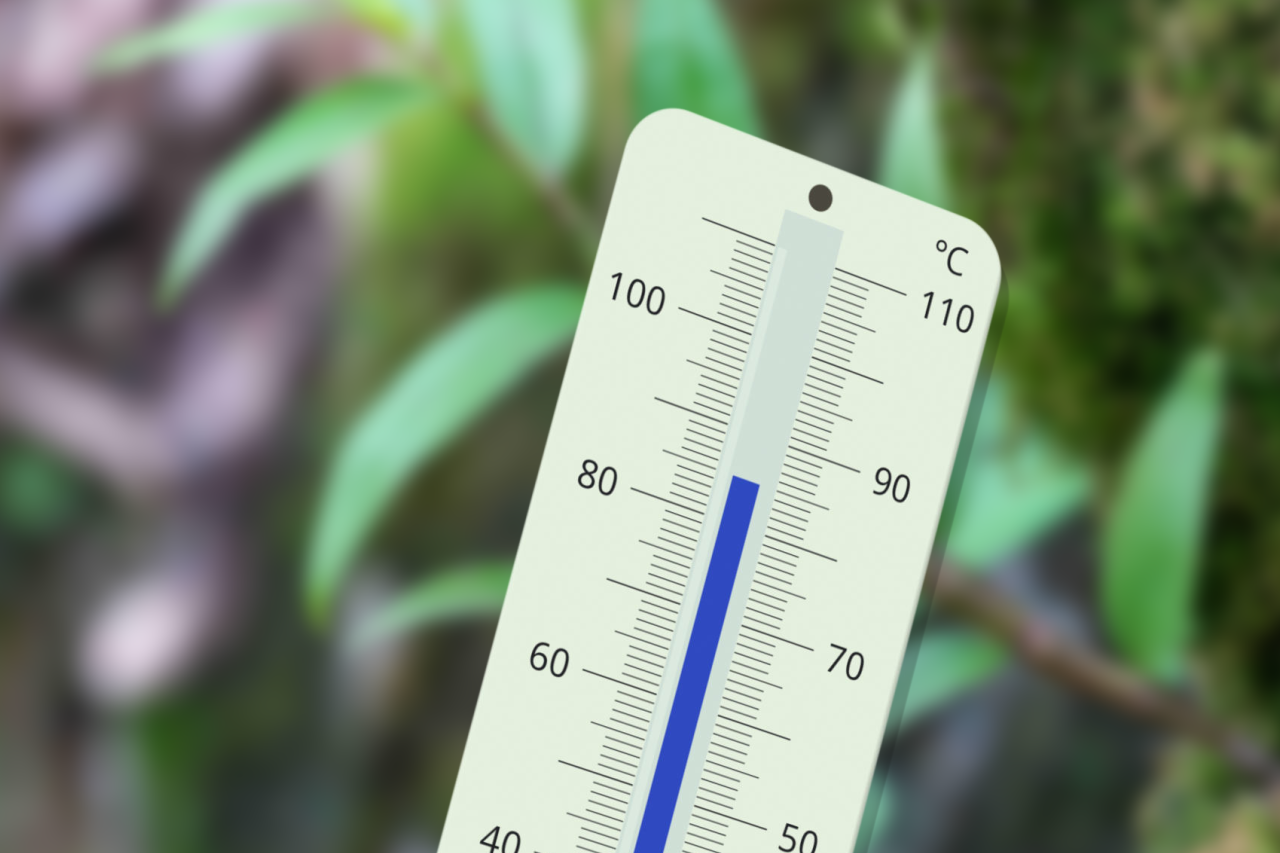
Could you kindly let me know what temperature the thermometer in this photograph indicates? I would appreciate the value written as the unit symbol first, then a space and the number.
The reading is °C 85
